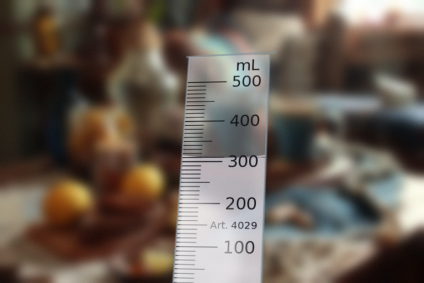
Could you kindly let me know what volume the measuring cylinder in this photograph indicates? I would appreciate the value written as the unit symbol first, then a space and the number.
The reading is mL 310
